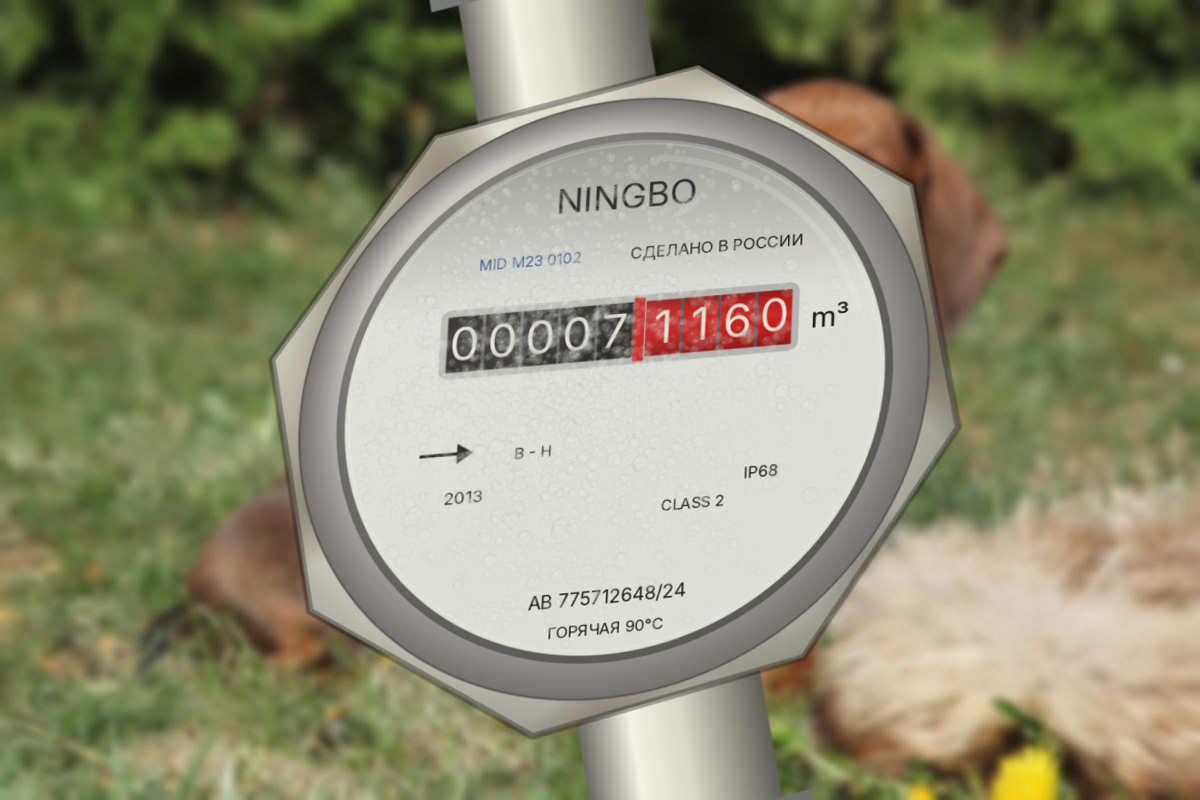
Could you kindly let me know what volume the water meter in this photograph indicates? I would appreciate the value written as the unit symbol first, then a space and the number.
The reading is m³ 7.1160
